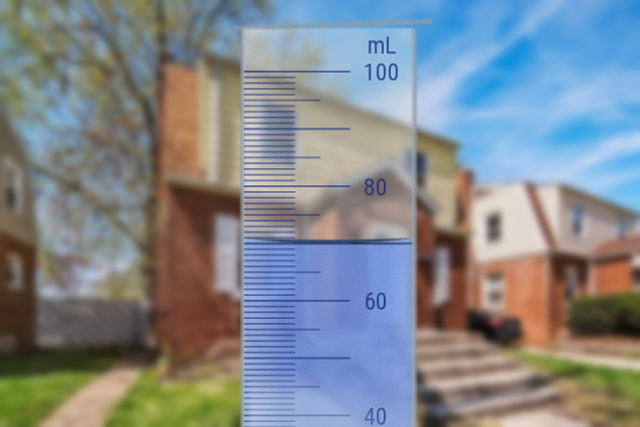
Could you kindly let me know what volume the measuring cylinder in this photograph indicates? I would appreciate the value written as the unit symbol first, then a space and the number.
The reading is mL 70
